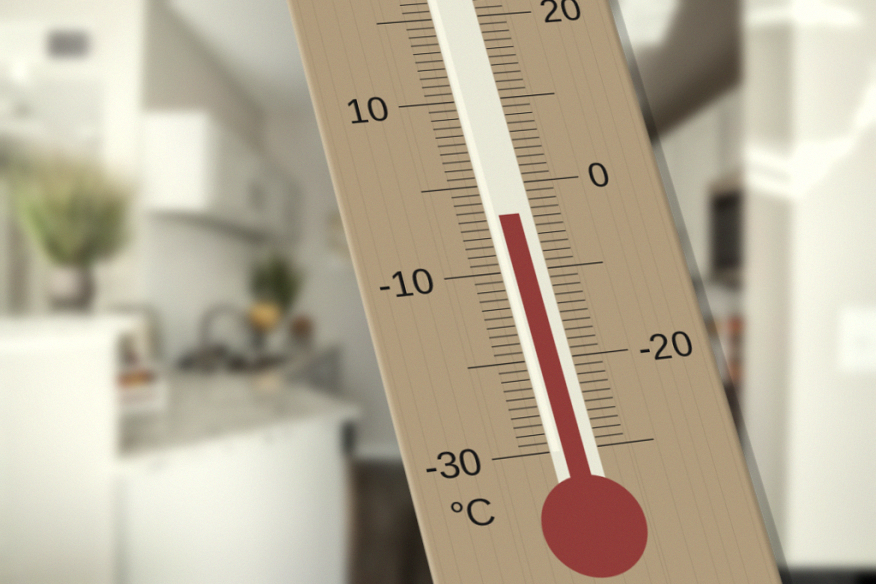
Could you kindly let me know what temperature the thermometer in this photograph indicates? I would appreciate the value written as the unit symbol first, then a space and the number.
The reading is °C -3.5
